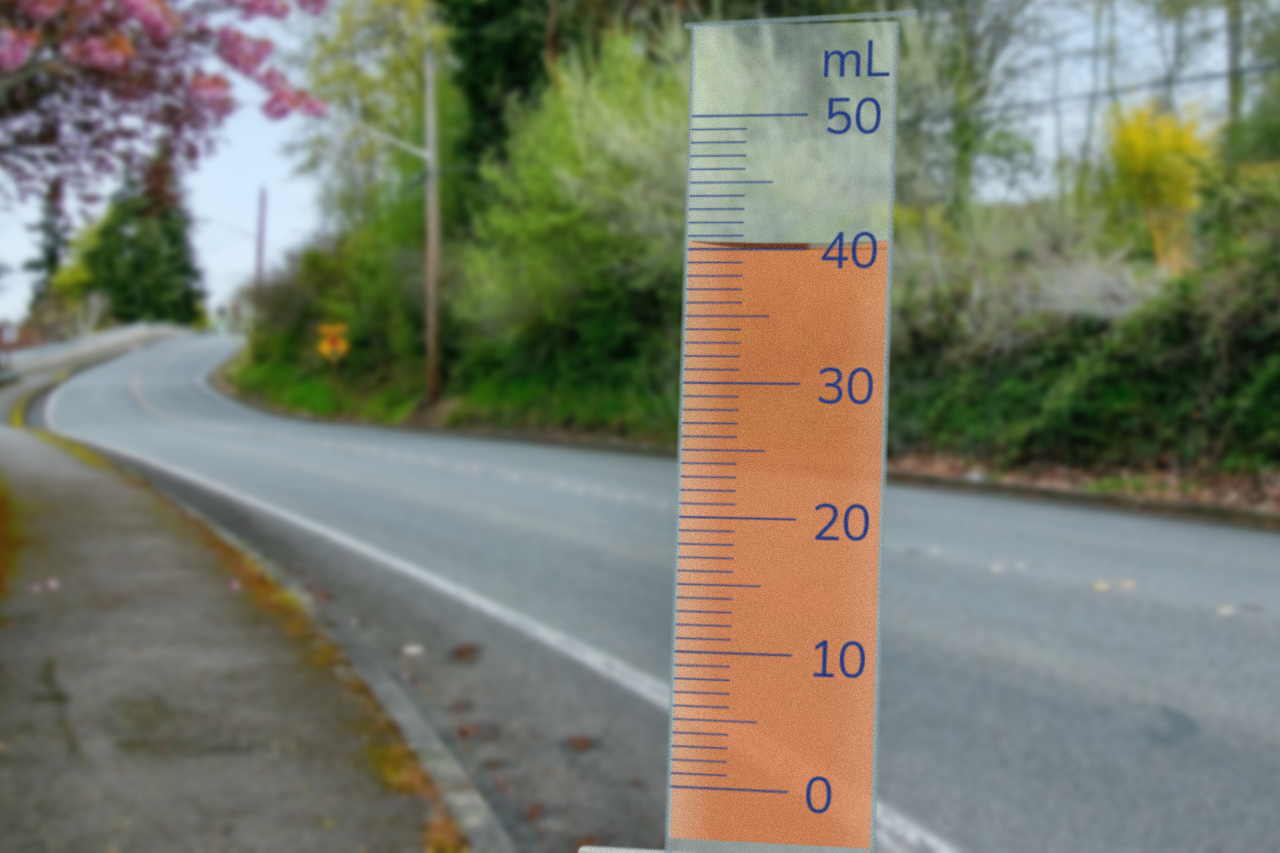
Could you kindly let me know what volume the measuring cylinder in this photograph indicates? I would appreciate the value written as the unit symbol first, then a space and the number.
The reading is mL 40
